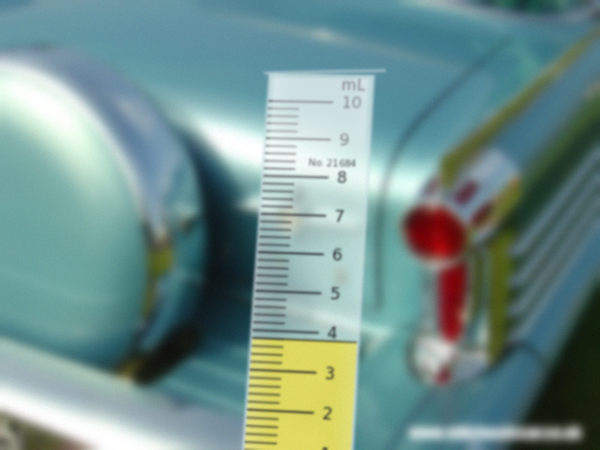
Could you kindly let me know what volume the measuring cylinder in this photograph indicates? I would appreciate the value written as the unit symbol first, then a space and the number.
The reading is mL 3.8
